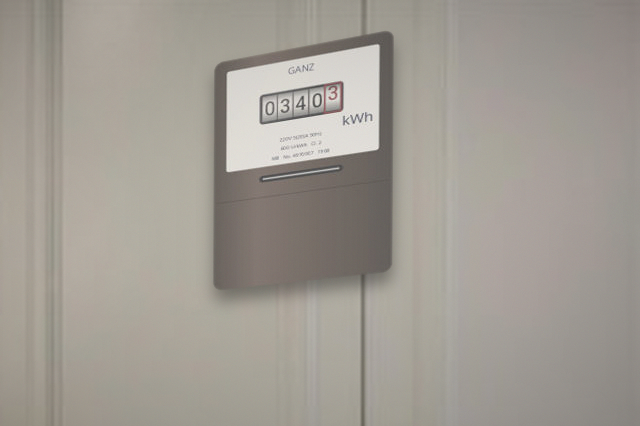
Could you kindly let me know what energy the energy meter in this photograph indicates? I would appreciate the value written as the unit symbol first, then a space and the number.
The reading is kWh 340.3
